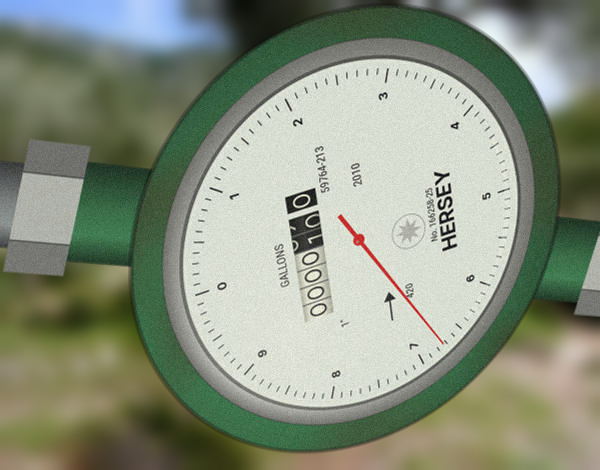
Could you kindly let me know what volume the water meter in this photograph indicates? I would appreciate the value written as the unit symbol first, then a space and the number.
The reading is gal 96.7
